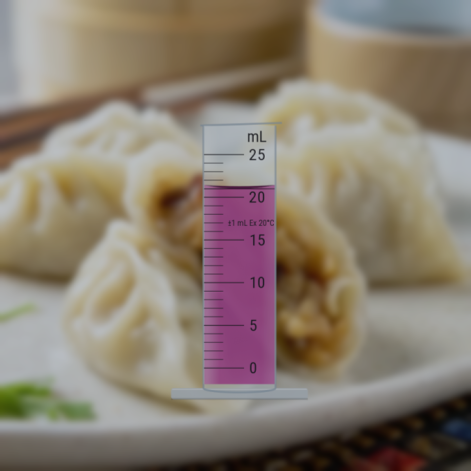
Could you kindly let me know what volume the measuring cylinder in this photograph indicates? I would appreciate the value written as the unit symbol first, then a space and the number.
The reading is mL 21
